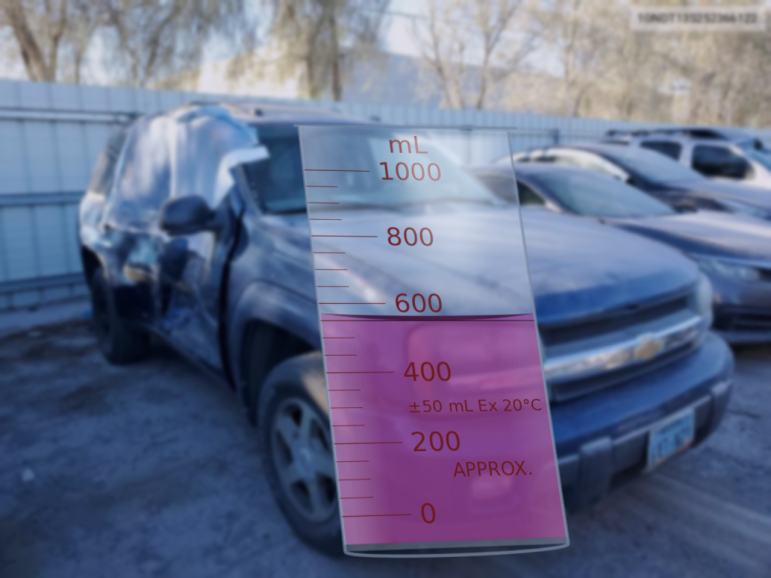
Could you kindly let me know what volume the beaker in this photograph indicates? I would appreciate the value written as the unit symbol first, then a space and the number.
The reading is mL 550
